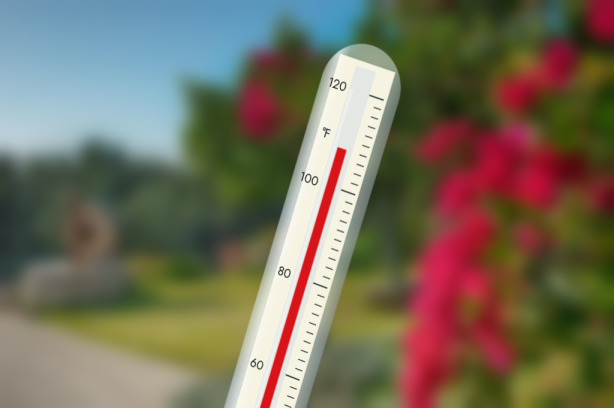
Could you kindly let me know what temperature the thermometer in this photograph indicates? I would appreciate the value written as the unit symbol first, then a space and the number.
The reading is °F 108
